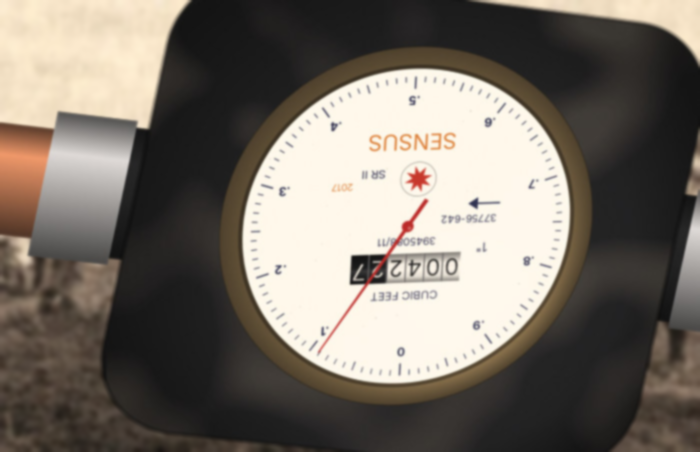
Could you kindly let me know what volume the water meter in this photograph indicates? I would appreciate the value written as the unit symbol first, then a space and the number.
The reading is ft³ 4227.09
